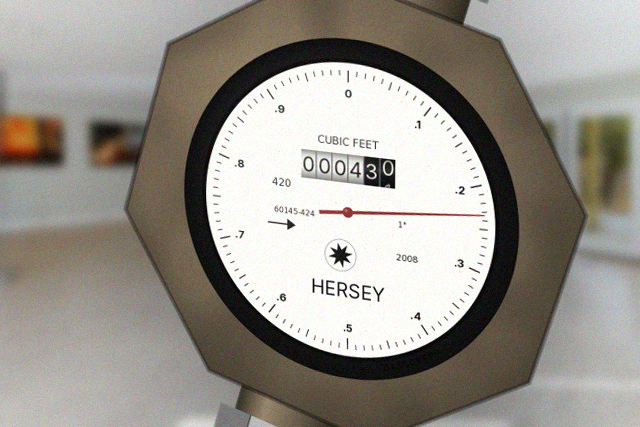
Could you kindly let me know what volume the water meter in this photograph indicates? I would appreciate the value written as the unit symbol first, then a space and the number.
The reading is ft³ 430.23
